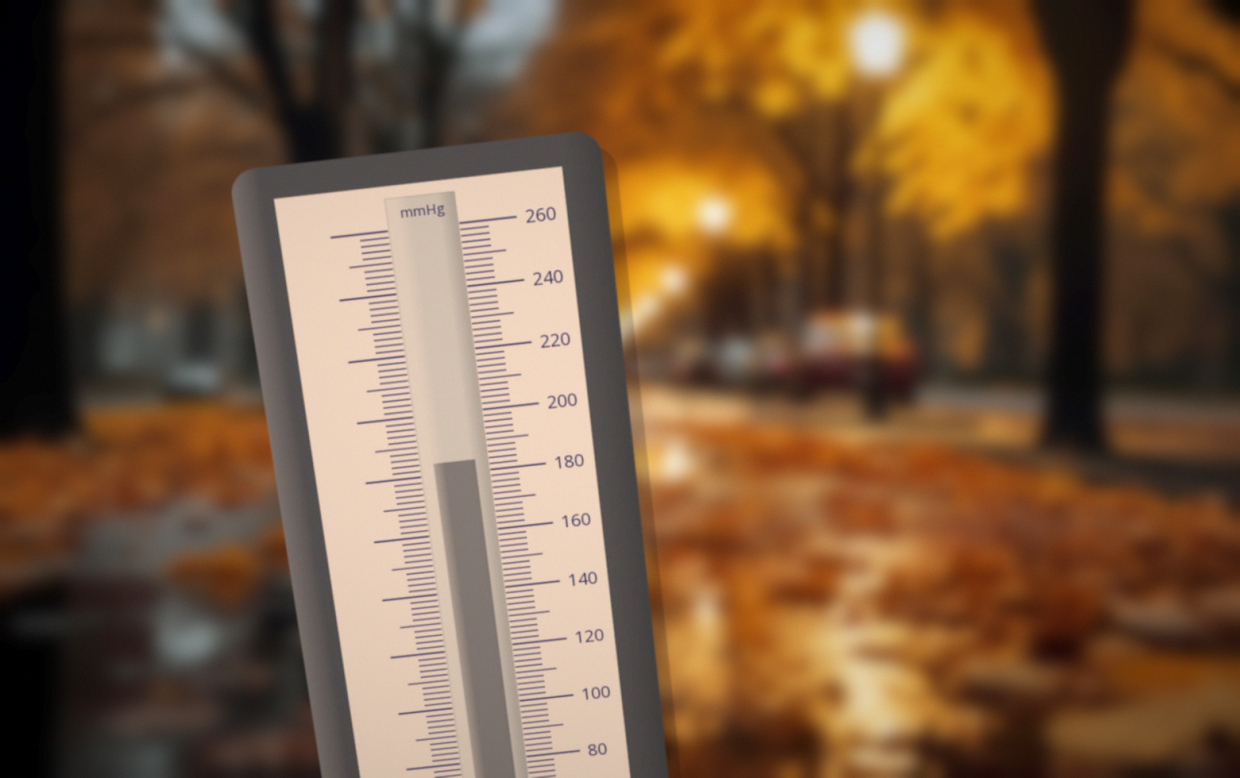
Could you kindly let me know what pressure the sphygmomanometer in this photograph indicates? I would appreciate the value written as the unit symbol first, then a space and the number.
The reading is mmHg 184
